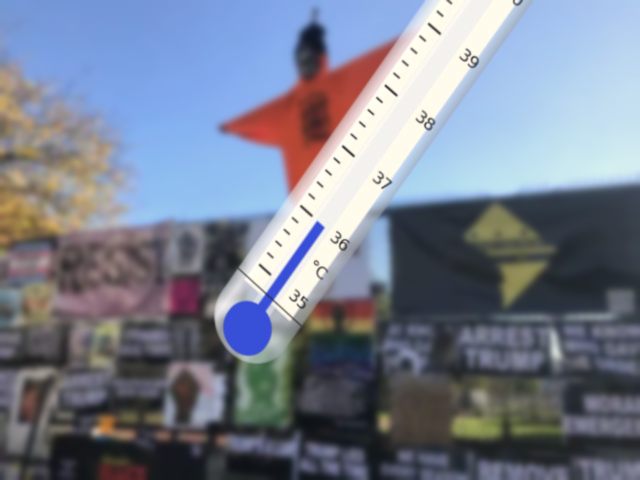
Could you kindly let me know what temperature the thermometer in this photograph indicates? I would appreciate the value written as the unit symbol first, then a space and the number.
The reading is °C 36
